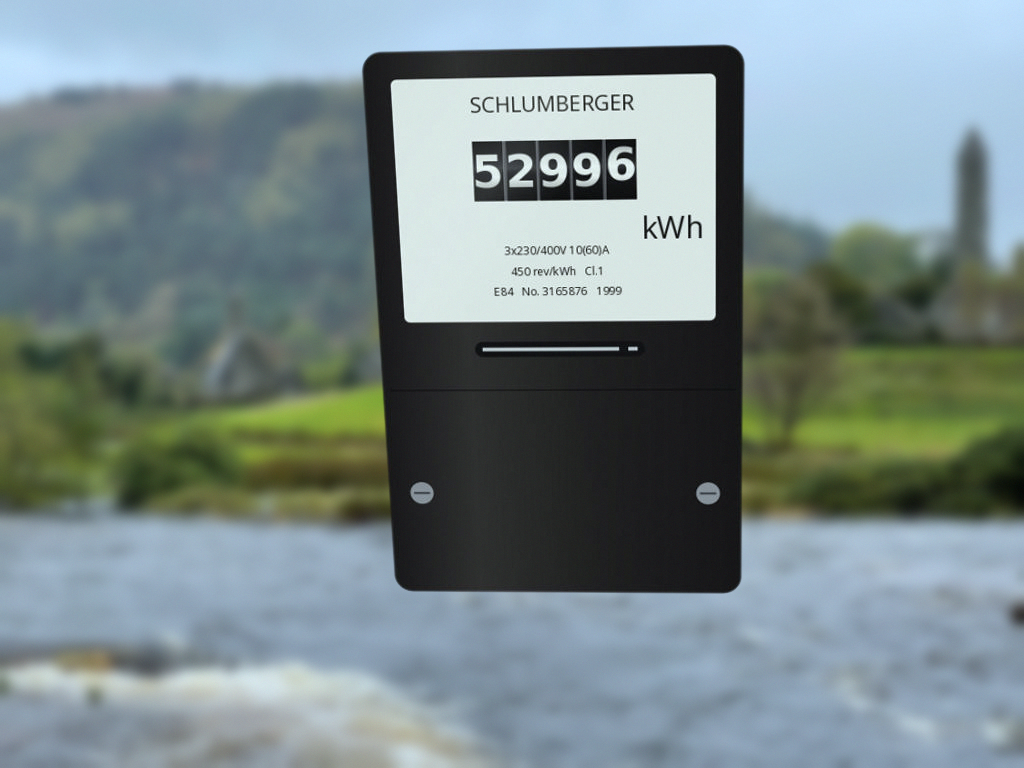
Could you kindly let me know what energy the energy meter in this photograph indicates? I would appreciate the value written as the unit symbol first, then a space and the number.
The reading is kWh 52996
